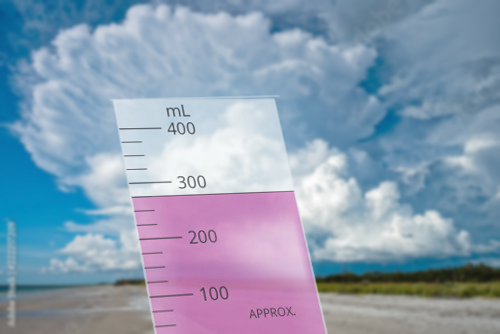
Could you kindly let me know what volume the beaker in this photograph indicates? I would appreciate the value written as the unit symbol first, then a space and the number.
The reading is mL 275
